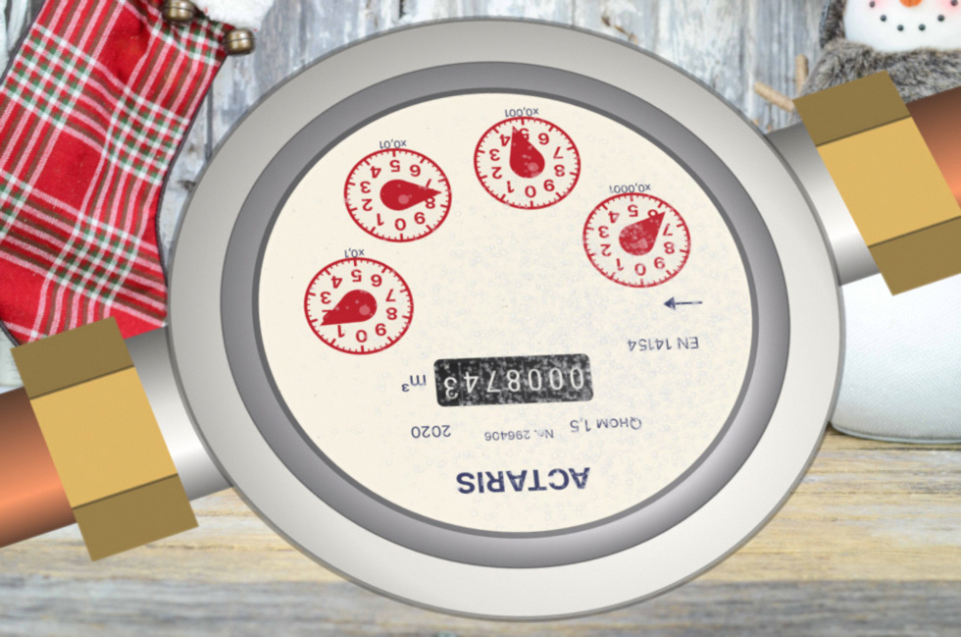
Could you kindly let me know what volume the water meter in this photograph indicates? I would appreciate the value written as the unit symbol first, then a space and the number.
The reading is m³ 8743.1746
